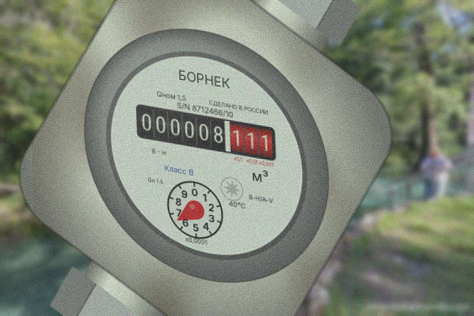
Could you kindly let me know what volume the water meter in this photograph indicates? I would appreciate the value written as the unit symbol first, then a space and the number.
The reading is m³ 8.1116
